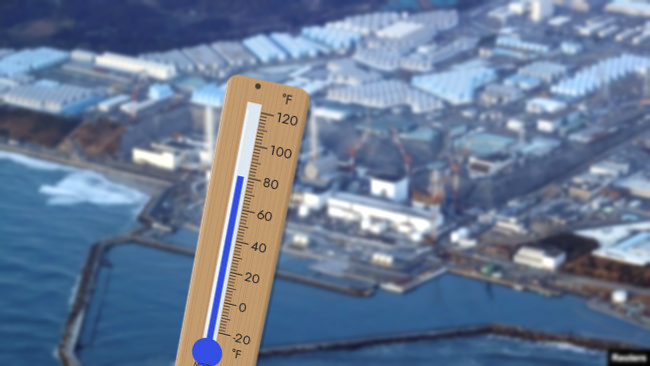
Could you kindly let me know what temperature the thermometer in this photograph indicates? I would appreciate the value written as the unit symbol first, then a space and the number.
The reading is °F 80
